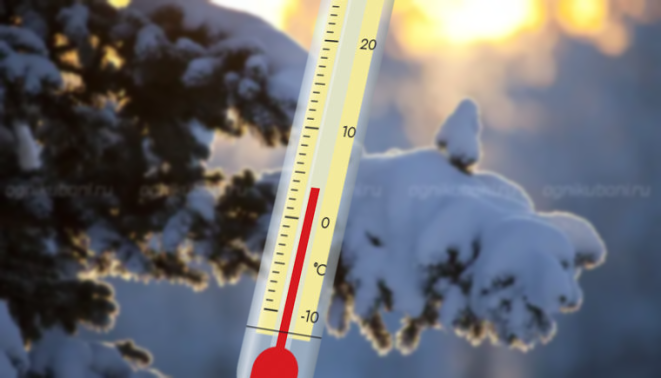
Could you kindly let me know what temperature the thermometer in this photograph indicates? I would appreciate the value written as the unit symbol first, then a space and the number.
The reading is °C 3.5
